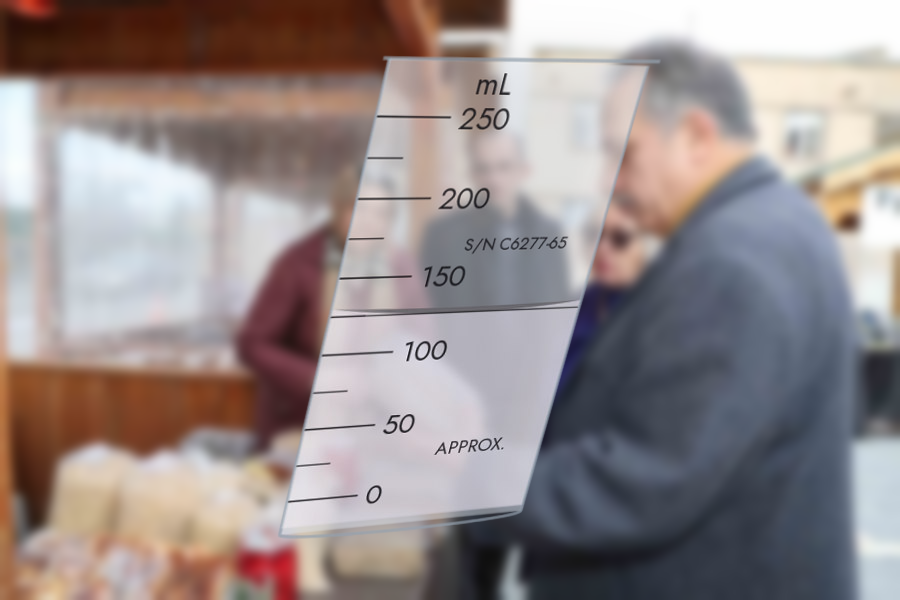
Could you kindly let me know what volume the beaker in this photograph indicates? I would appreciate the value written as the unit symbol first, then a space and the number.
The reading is mL 125
